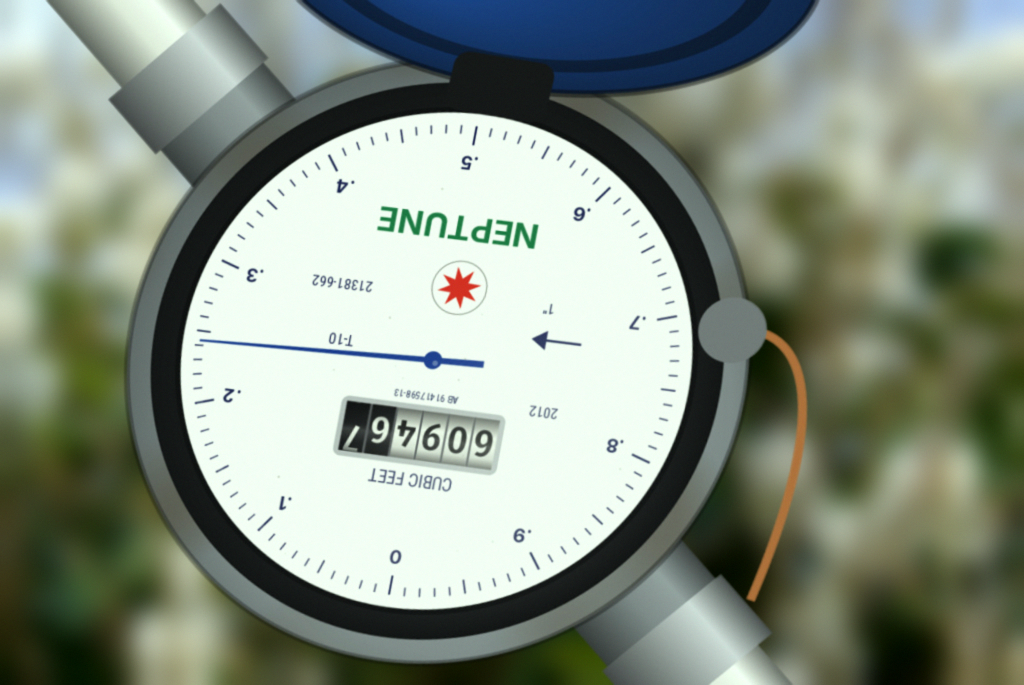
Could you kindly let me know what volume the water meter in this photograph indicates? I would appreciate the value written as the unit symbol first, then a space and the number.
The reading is ft³ 609467.24
